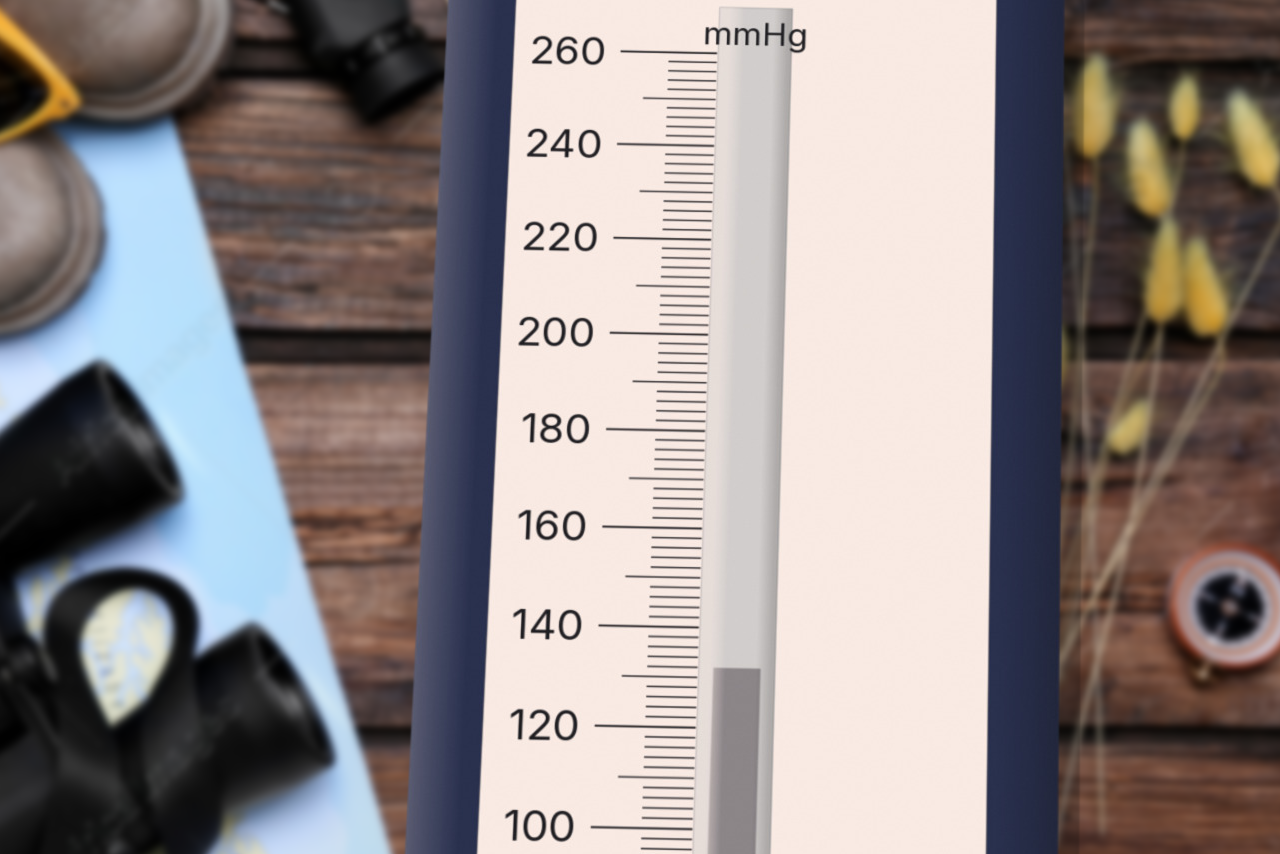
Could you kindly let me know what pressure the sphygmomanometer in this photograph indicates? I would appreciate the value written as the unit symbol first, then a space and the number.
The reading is mmHg 132
